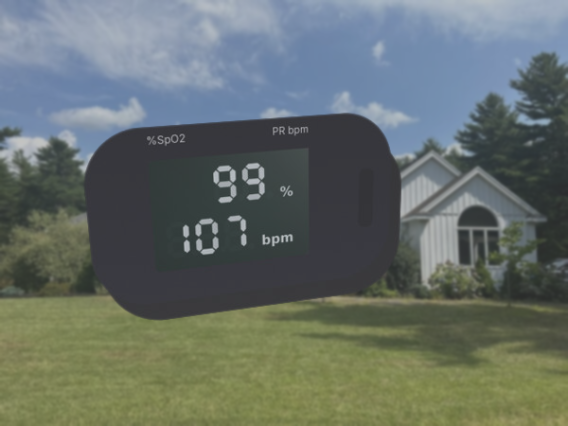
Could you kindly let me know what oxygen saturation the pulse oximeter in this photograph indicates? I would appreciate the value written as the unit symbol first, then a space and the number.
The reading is % 99
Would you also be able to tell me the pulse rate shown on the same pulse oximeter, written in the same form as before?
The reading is bpm 107
